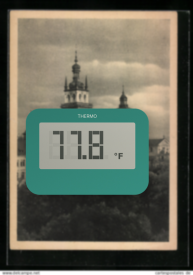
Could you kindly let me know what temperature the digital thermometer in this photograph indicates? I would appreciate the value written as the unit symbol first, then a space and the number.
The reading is °F 77.8
